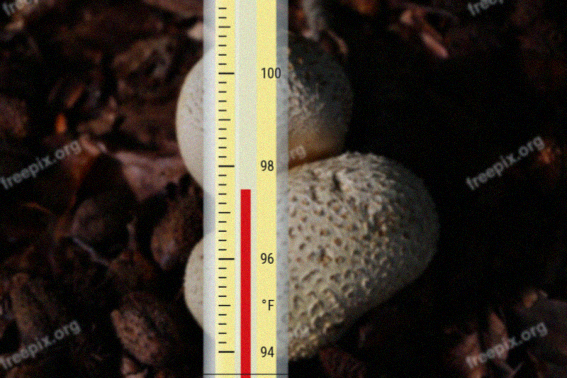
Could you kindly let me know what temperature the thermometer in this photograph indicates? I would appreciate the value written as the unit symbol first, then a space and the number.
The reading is °F 97.5
